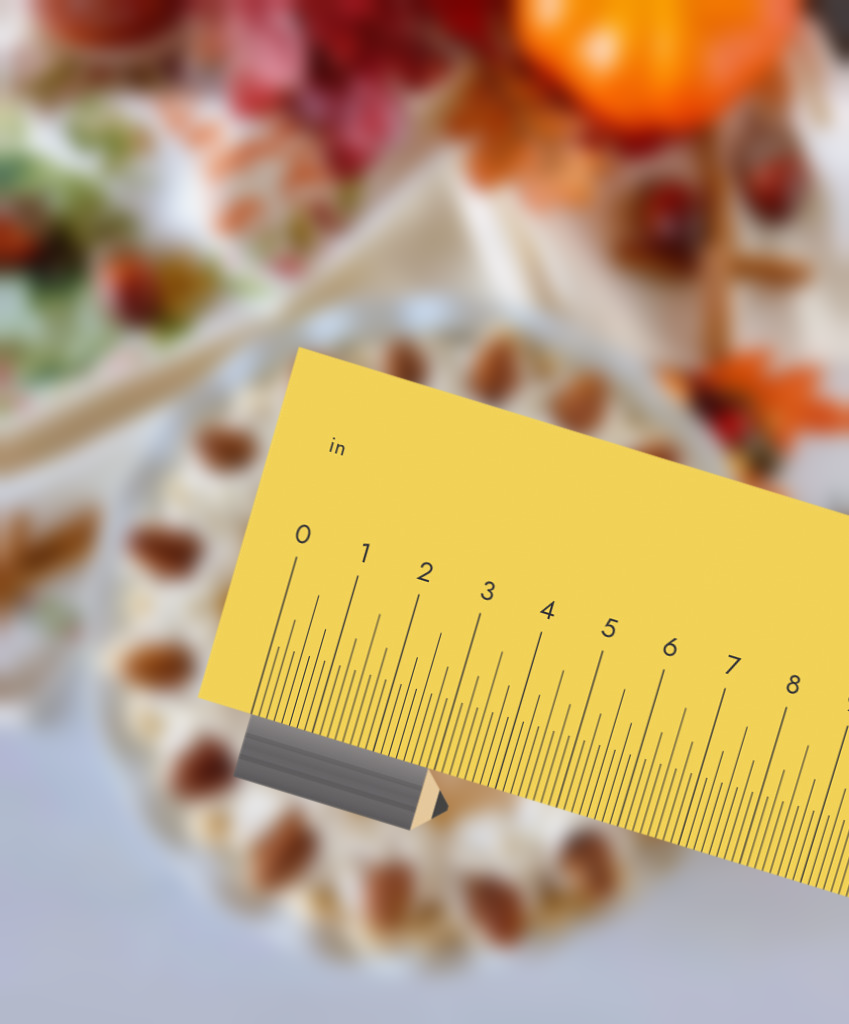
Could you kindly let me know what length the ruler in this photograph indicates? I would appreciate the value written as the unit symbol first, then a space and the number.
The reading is in 3.375
